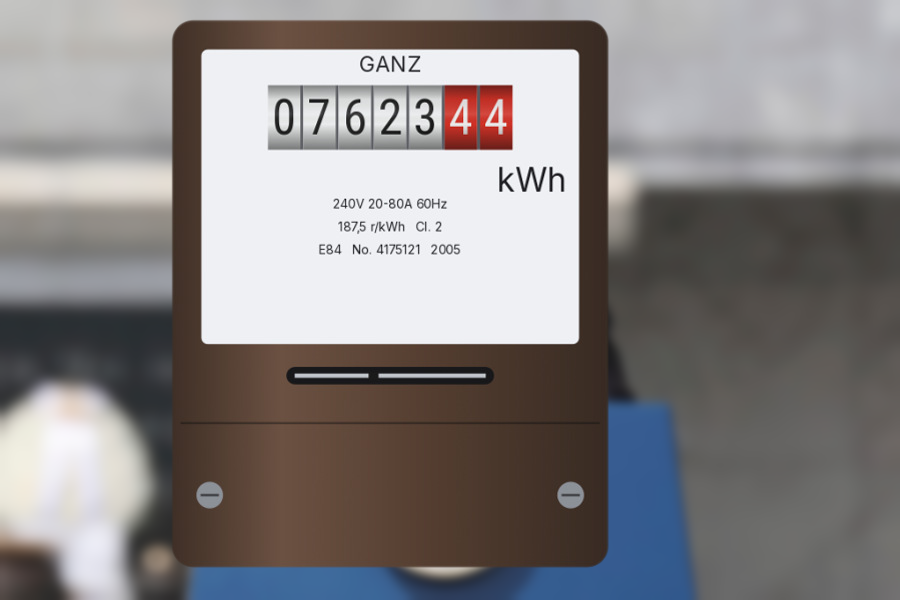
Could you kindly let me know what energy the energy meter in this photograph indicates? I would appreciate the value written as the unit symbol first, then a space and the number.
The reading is kWh 7623.44
